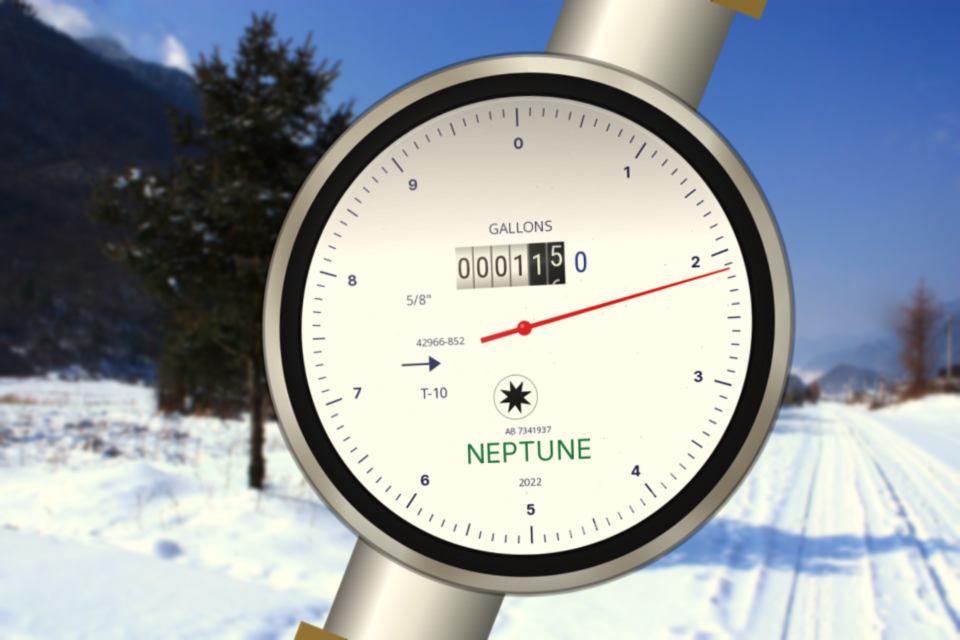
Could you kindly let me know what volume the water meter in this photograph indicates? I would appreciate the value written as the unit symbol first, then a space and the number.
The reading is gal 1152.1
